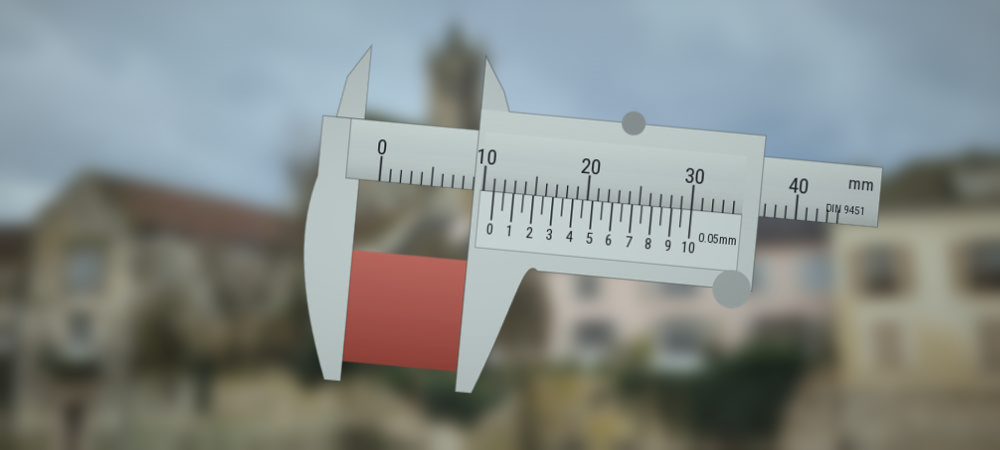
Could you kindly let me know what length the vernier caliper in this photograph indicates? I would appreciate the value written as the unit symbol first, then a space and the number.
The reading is mm 11.0
